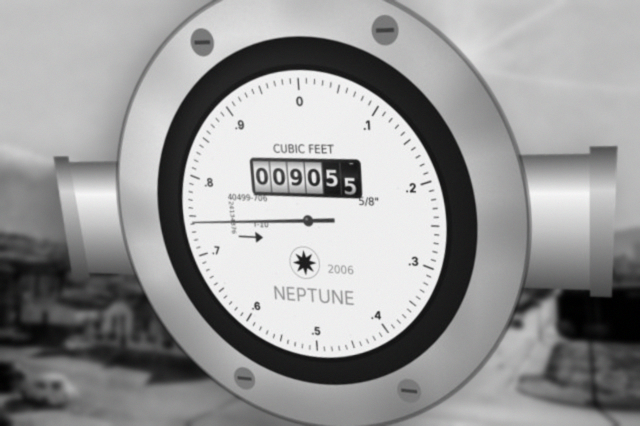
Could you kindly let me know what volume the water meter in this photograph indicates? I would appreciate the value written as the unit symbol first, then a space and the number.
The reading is ft³ 9054.74
